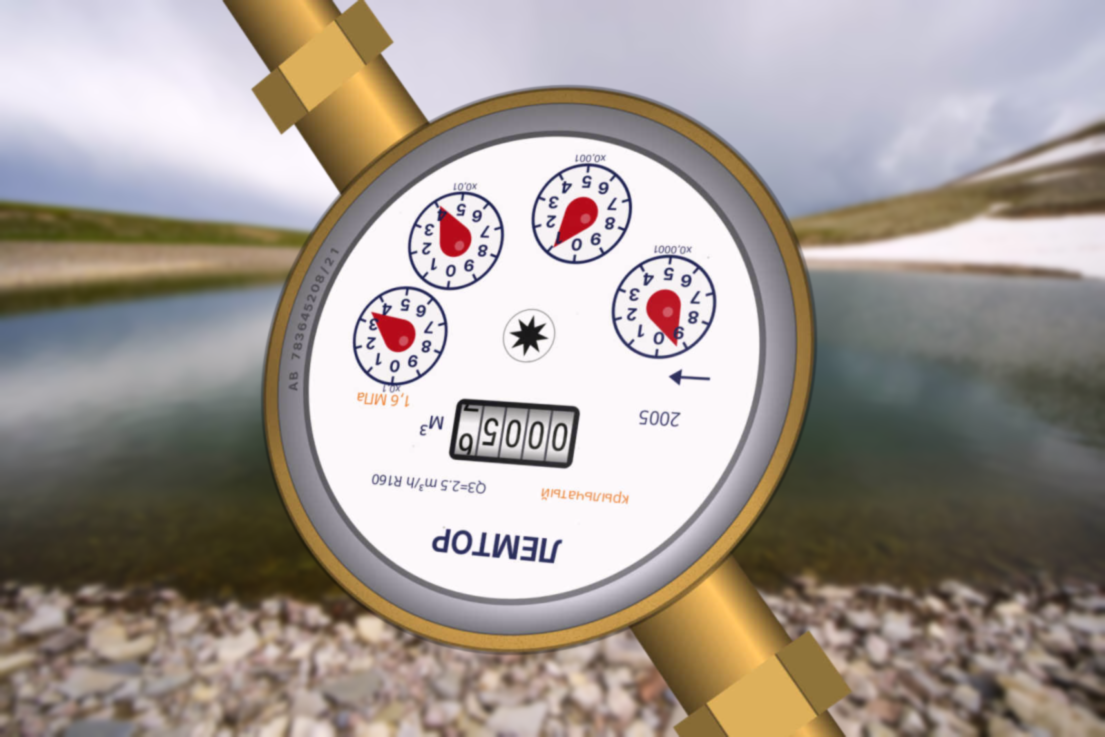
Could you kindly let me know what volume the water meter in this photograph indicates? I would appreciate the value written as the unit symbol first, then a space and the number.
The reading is m³ 56.3409
